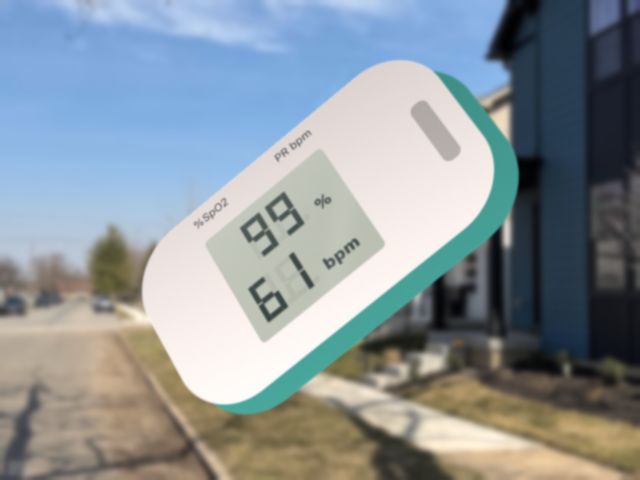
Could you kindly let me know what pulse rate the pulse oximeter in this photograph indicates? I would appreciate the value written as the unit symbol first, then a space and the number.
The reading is bpm 61
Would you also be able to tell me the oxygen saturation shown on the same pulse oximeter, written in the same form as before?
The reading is % 99
